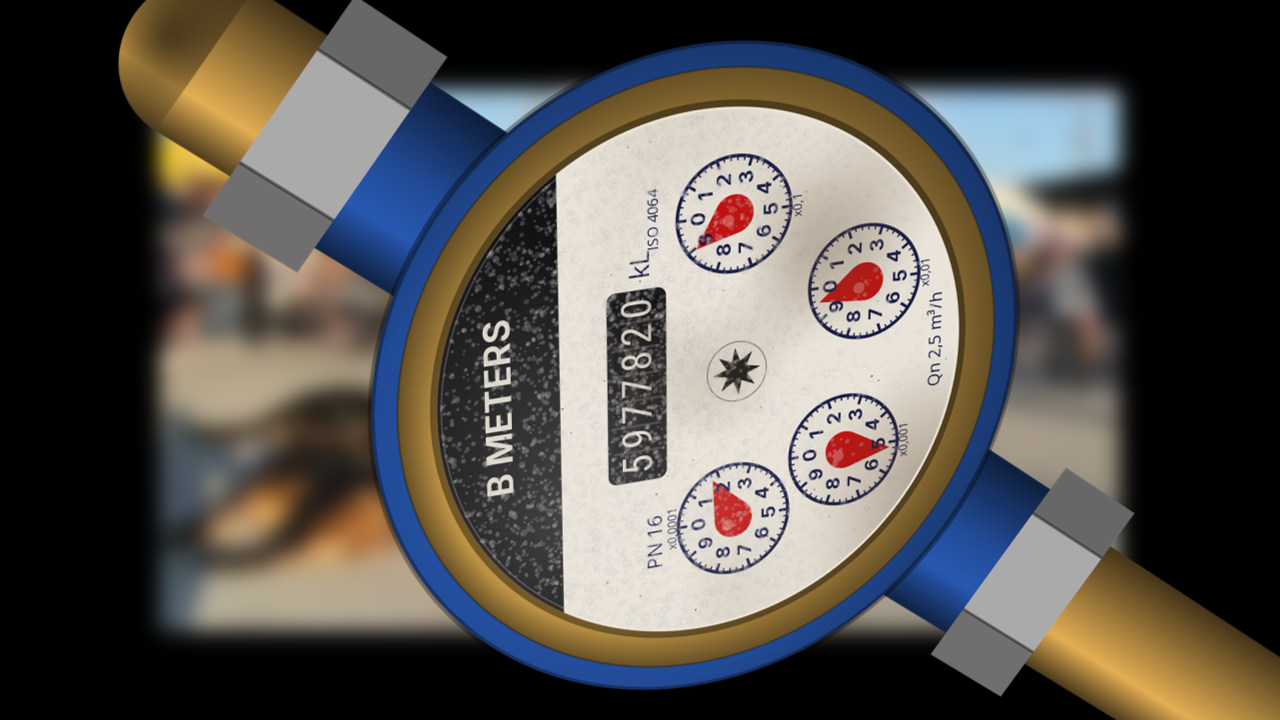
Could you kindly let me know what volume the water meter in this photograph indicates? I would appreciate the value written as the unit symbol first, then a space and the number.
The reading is kL 5977820.8951
